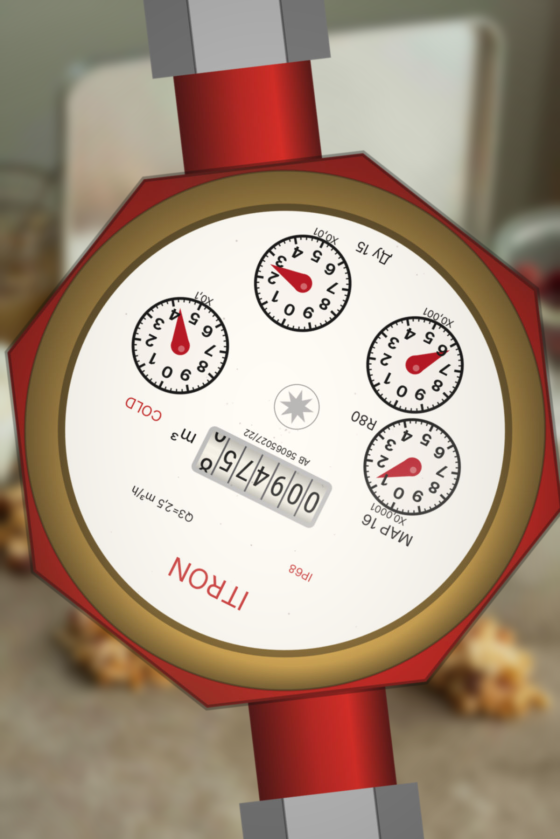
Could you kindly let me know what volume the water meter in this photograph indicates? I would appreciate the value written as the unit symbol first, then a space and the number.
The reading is m³ 94758.4261
